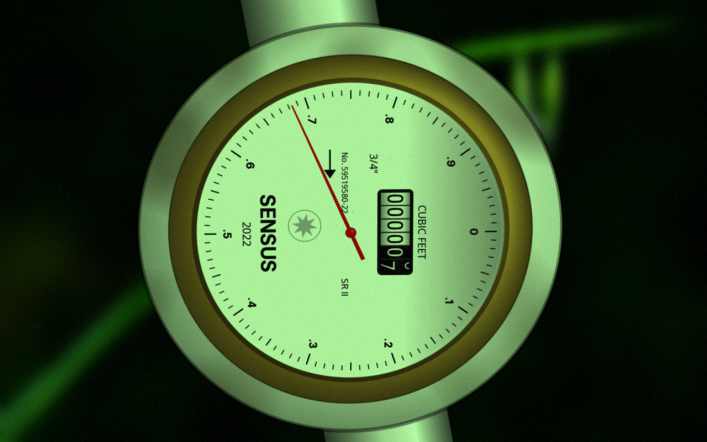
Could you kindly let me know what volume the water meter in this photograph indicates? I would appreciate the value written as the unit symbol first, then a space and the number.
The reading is ft³ 6.68
